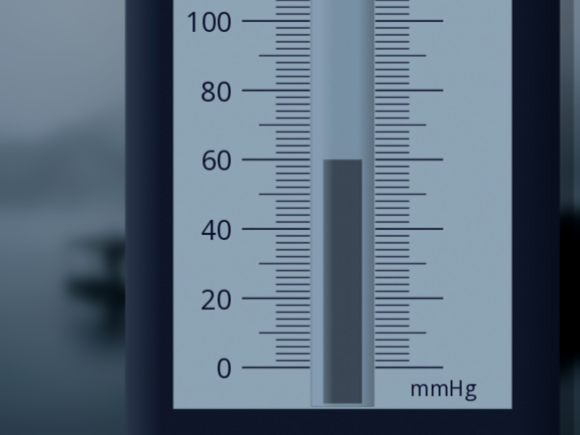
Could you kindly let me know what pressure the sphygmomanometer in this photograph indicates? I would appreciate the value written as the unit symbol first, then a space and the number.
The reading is mmHg 60
